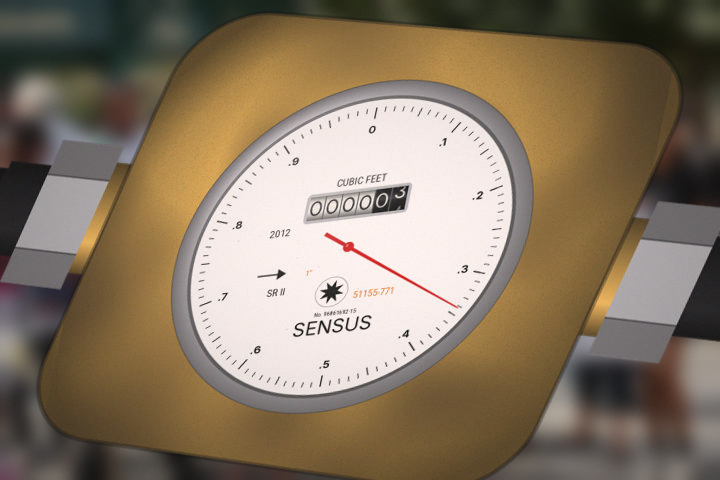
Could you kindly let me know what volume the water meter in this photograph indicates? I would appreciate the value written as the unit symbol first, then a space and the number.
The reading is ft³ 3.34
